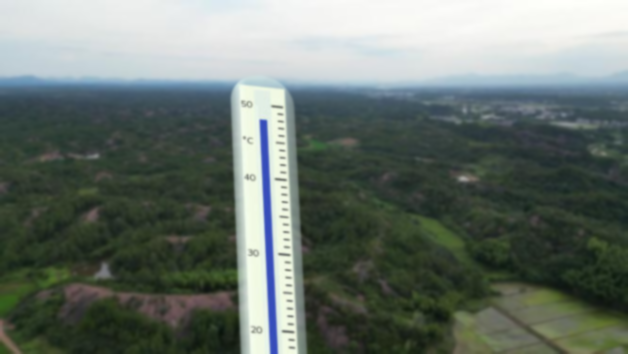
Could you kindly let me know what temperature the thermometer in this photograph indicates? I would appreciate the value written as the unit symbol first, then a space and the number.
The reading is °C 48
